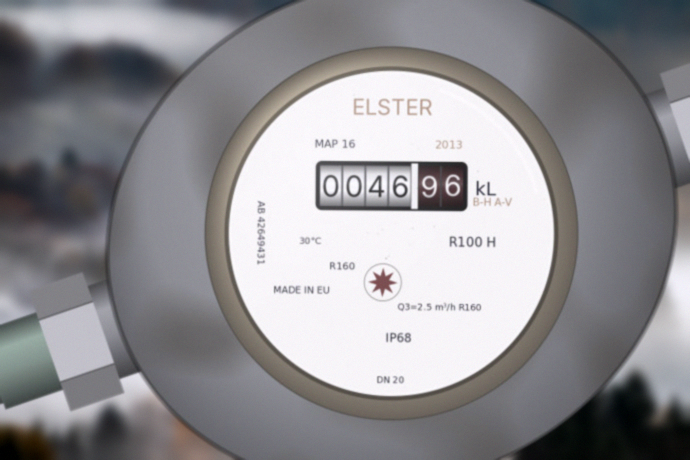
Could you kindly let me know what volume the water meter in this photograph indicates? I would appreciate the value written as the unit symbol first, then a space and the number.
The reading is kL 46.96
